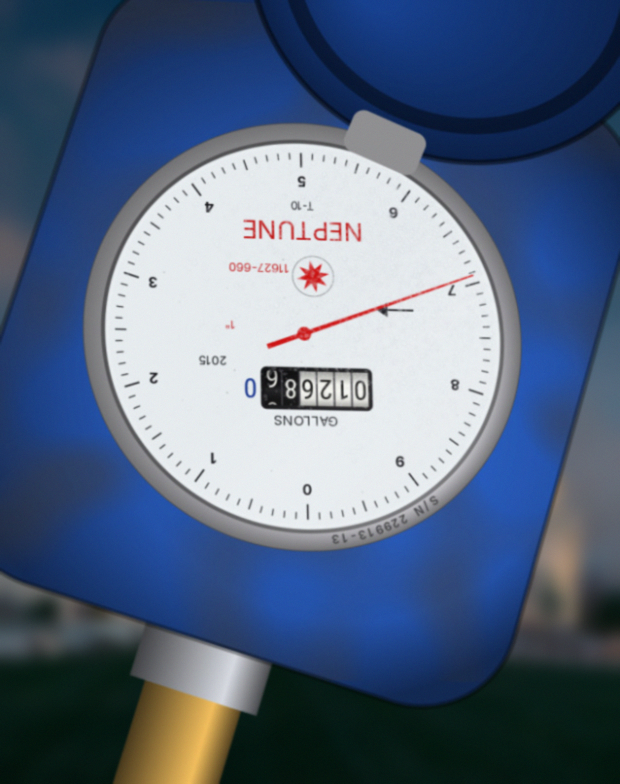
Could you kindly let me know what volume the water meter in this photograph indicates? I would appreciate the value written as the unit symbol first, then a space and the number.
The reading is gal 126856.9
